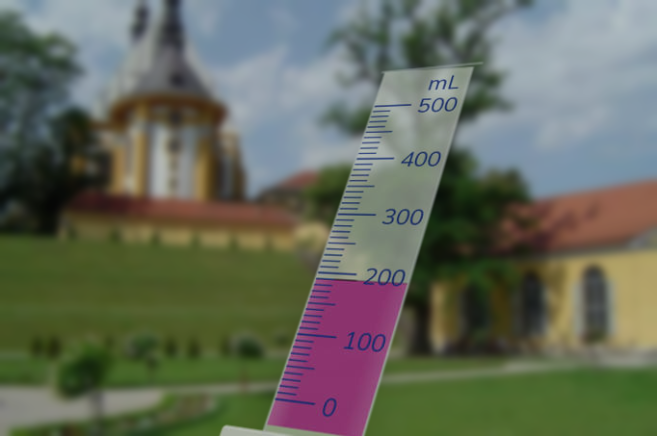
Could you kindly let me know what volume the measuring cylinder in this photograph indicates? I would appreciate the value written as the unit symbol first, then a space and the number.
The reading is mL 190
